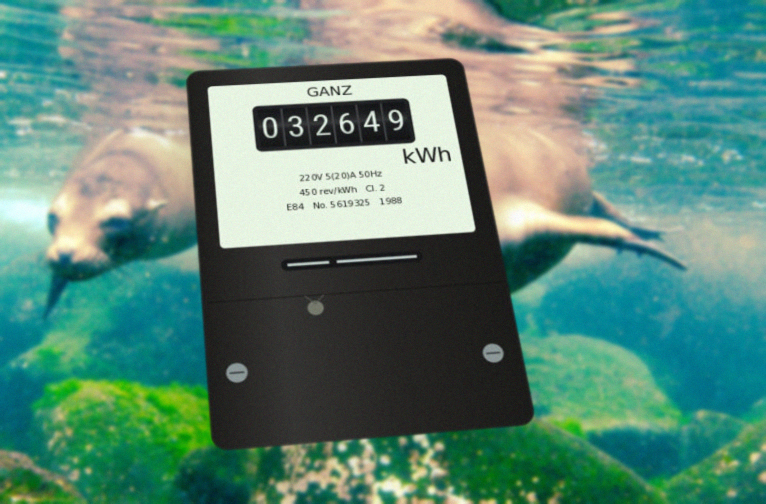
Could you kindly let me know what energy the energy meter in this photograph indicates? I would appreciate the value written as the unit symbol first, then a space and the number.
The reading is kWh 32649
